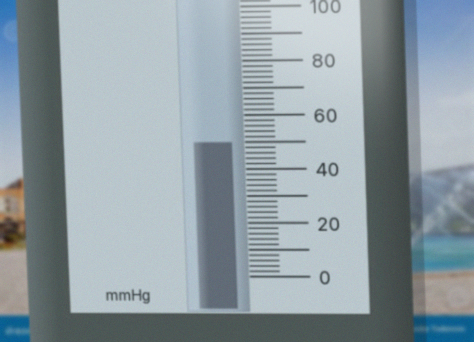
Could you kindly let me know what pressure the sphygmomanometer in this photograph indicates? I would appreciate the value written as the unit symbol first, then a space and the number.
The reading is mmHg 50
